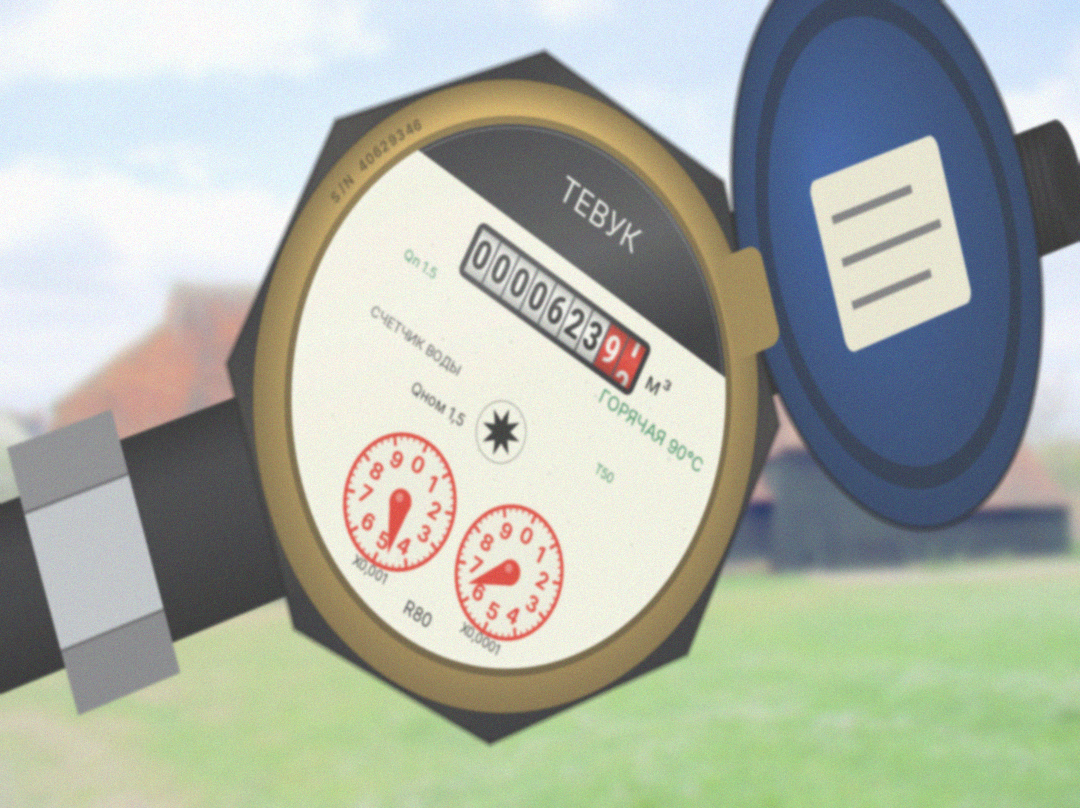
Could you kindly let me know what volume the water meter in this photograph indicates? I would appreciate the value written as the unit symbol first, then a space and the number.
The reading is m³ 623.9146
